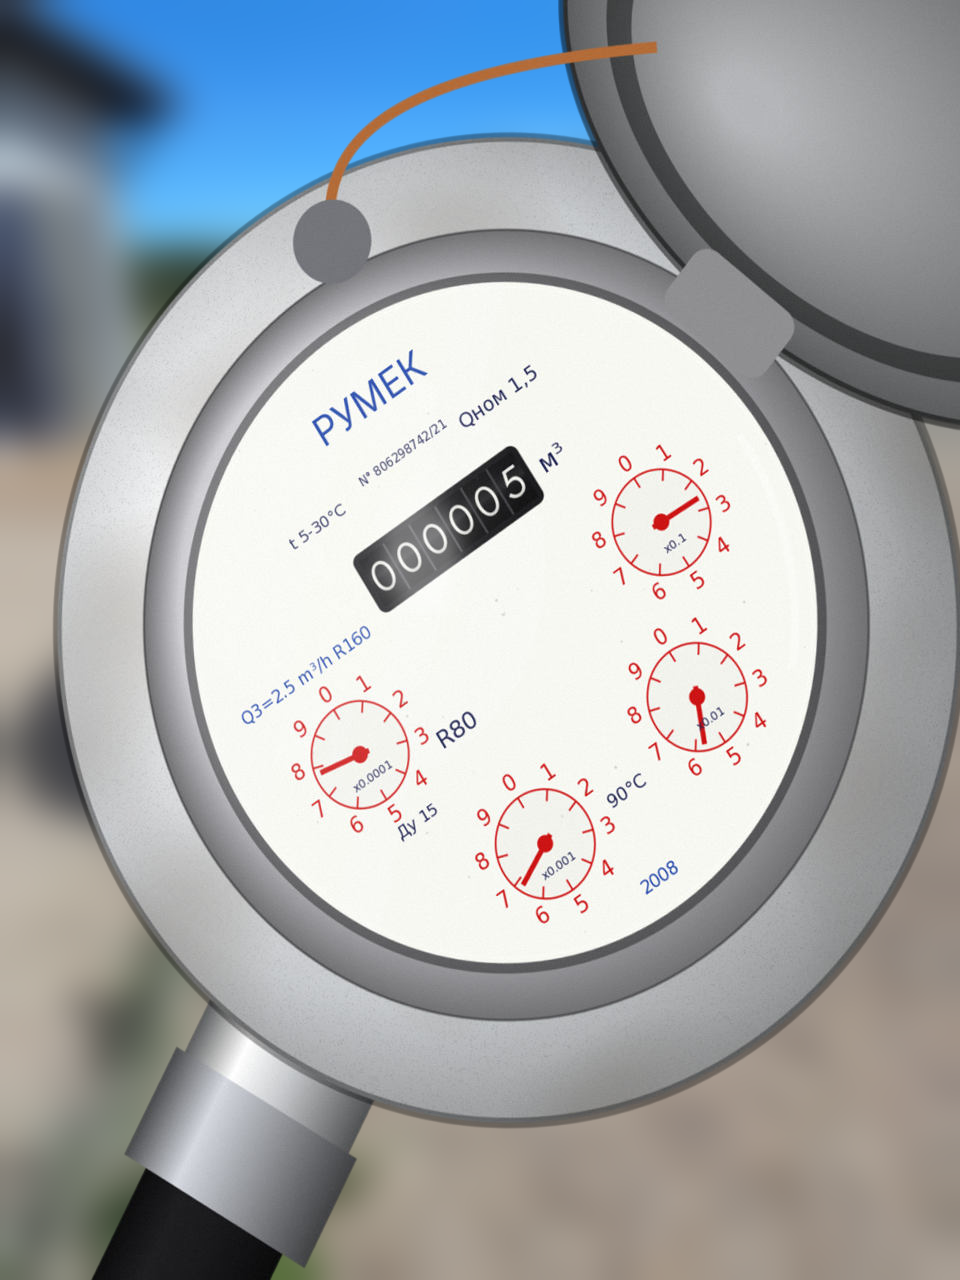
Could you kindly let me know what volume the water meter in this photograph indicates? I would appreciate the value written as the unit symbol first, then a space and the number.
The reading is m³ 5.2567
